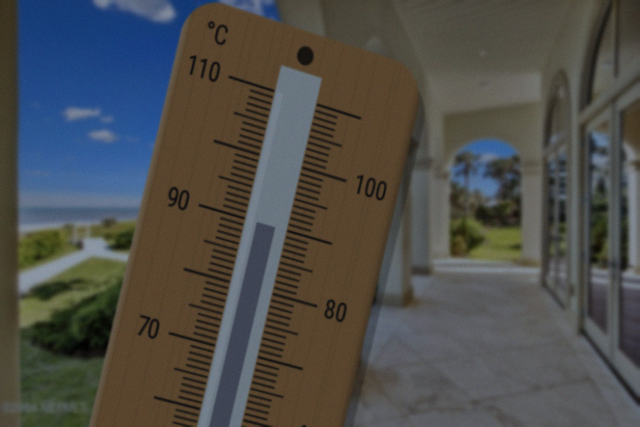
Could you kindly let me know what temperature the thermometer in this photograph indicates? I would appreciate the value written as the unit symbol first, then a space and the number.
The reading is °C 90
